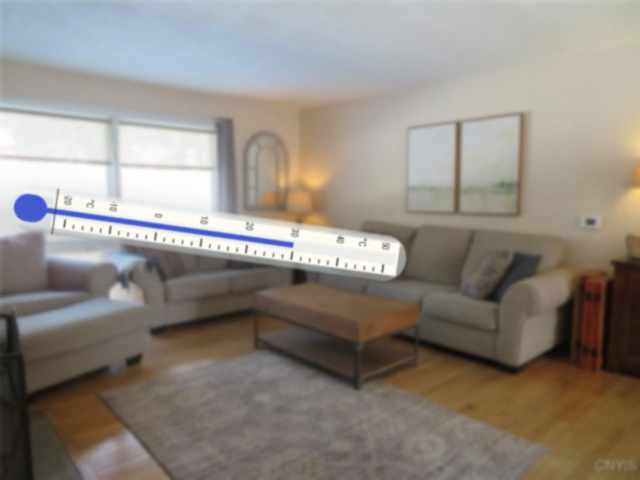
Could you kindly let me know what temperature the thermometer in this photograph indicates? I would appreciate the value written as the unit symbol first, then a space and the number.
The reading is °C 30
